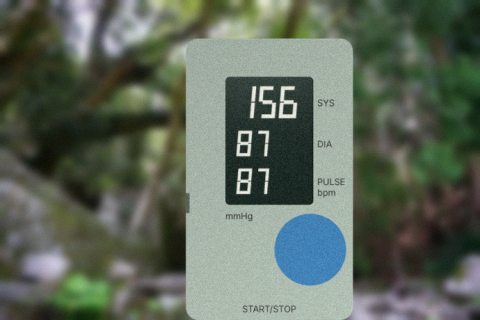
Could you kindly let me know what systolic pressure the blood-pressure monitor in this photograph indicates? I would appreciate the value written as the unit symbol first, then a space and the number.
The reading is mmHg 156
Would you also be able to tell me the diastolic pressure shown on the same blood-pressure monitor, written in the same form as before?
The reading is mmHg 87
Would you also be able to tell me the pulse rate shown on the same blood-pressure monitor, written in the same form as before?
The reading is bpm 87
